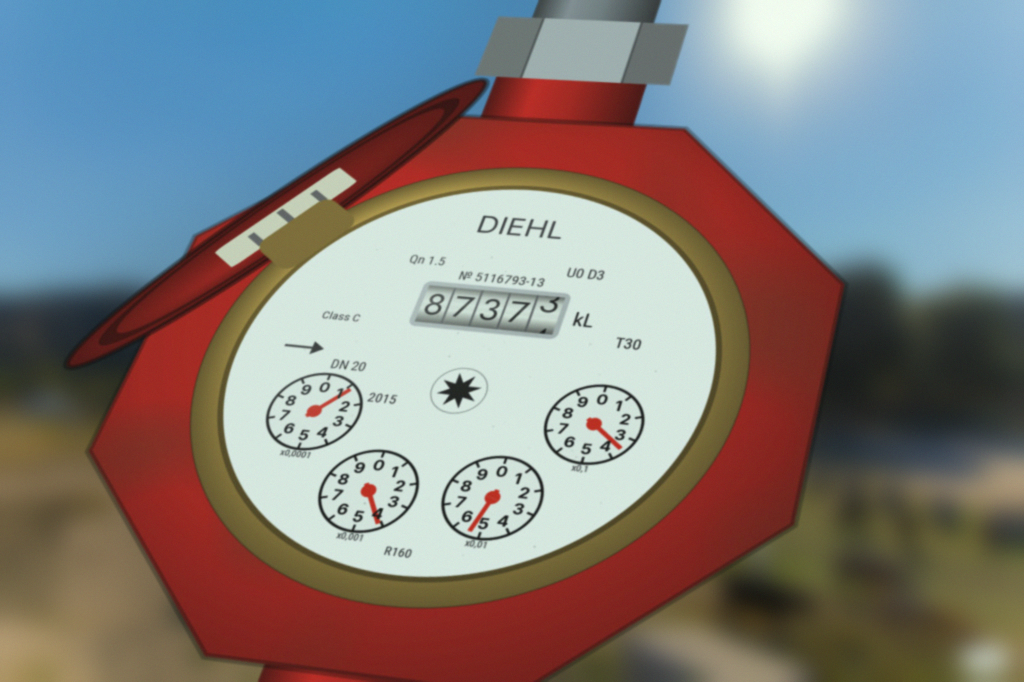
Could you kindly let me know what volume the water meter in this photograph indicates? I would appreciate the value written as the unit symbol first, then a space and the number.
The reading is kL 87373.3541
